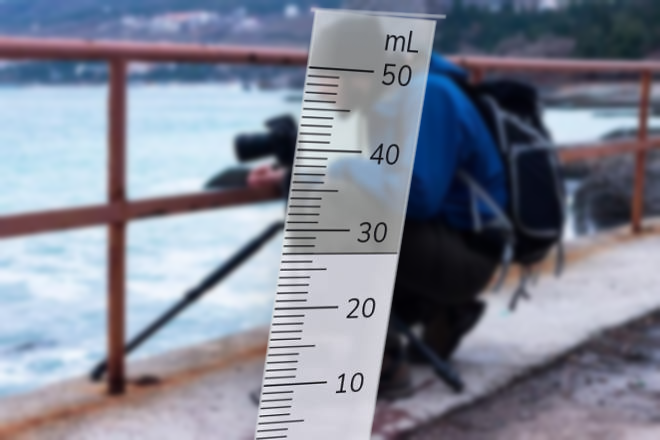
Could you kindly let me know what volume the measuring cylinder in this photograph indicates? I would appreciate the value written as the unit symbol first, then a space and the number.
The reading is mL 27
